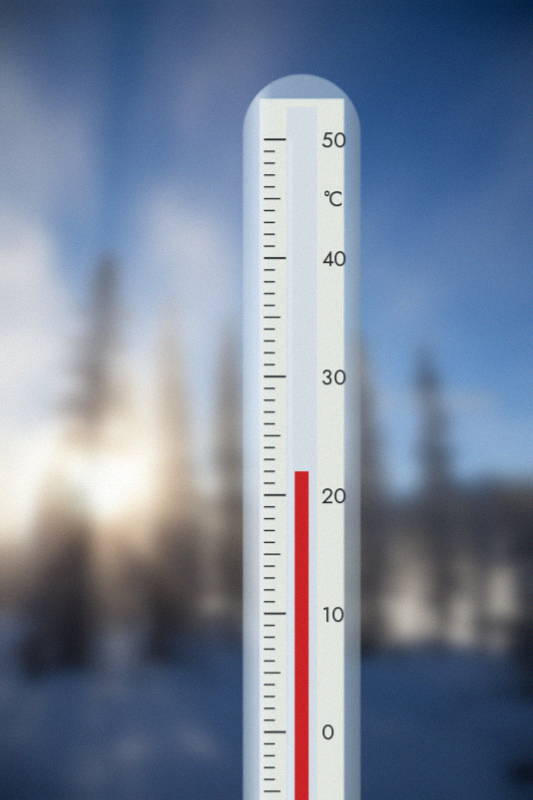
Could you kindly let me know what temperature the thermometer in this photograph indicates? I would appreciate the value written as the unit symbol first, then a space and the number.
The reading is °C 22
